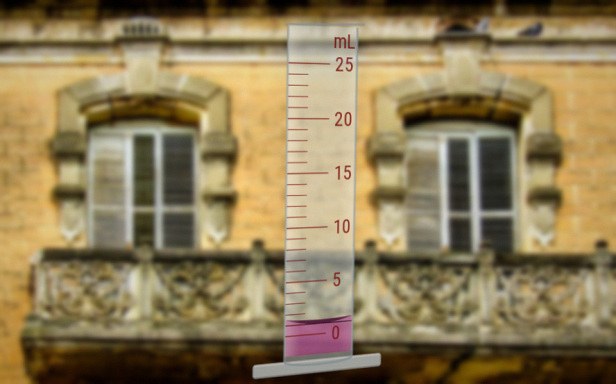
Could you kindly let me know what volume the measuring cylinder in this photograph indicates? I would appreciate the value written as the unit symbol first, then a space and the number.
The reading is mL 1
